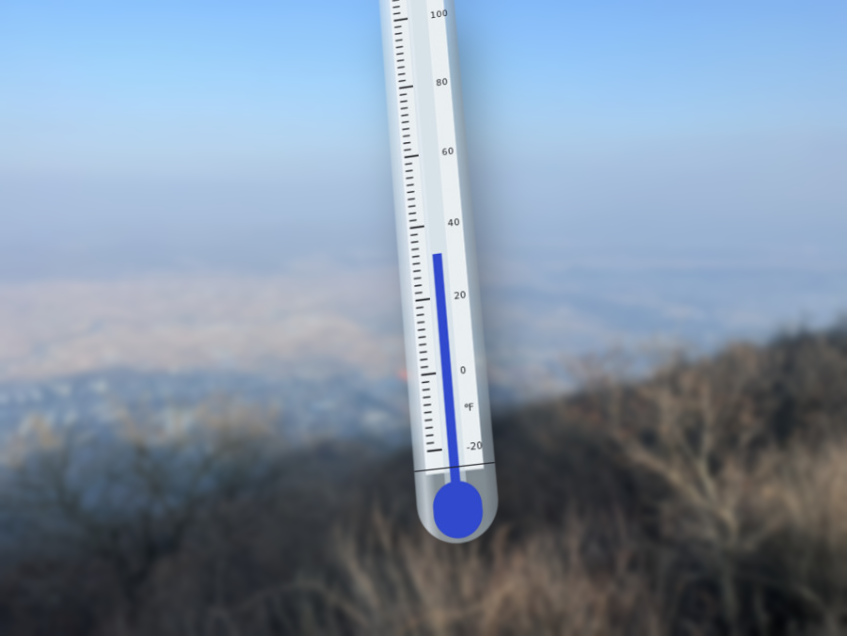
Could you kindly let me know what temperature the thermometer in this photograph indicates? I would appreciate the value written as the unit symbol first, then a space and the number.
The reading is °F 32
